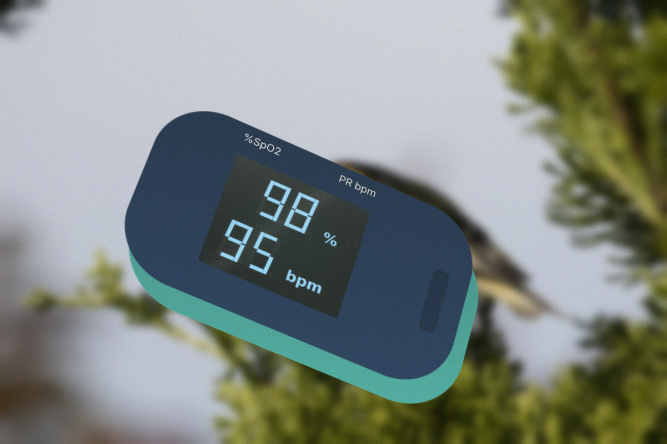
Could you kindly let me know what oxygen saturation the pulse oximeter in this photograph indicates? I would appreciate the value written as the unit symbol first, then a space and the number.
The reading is % 98
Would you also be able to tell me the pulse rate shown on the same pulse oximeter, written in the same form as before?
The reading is bpm 95
